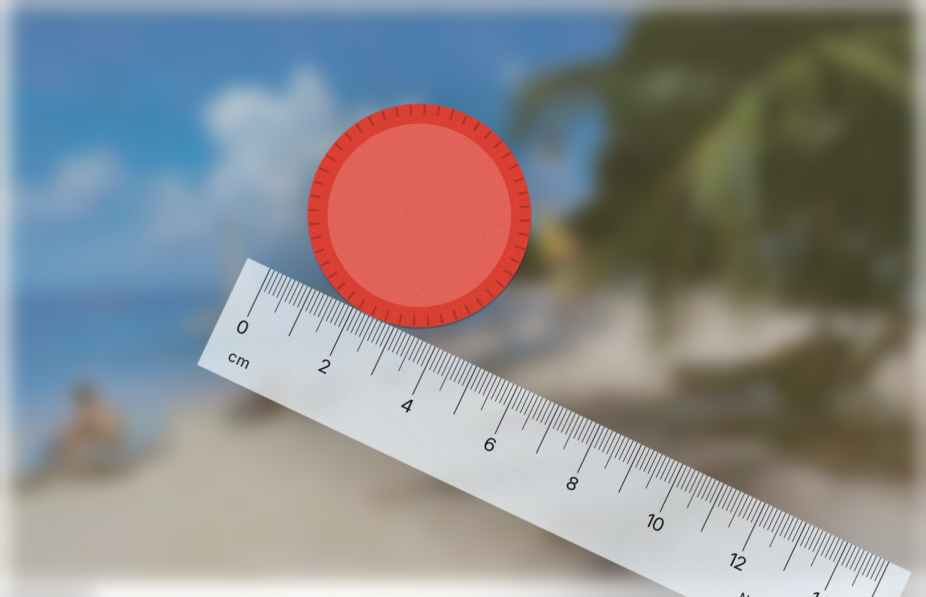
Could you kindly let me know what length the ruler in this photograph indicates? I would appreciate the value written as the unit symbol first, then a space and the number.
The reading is cm 4.9
